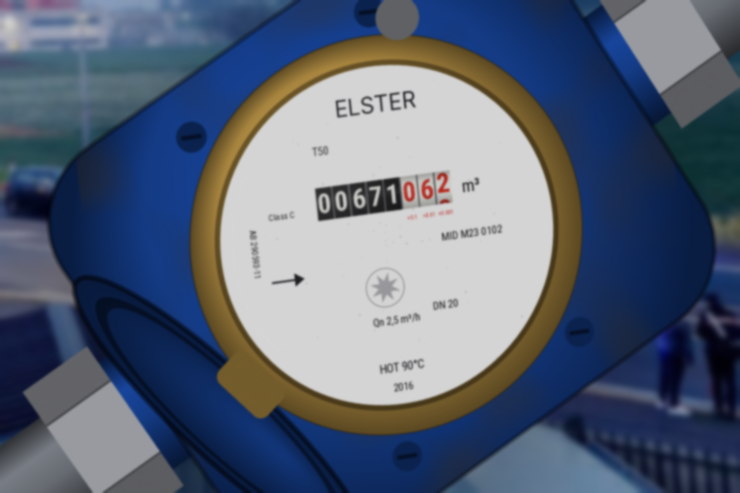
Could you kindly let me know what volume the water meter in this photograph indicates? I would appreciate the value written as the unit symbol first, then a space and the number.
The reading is m³ 671.062
